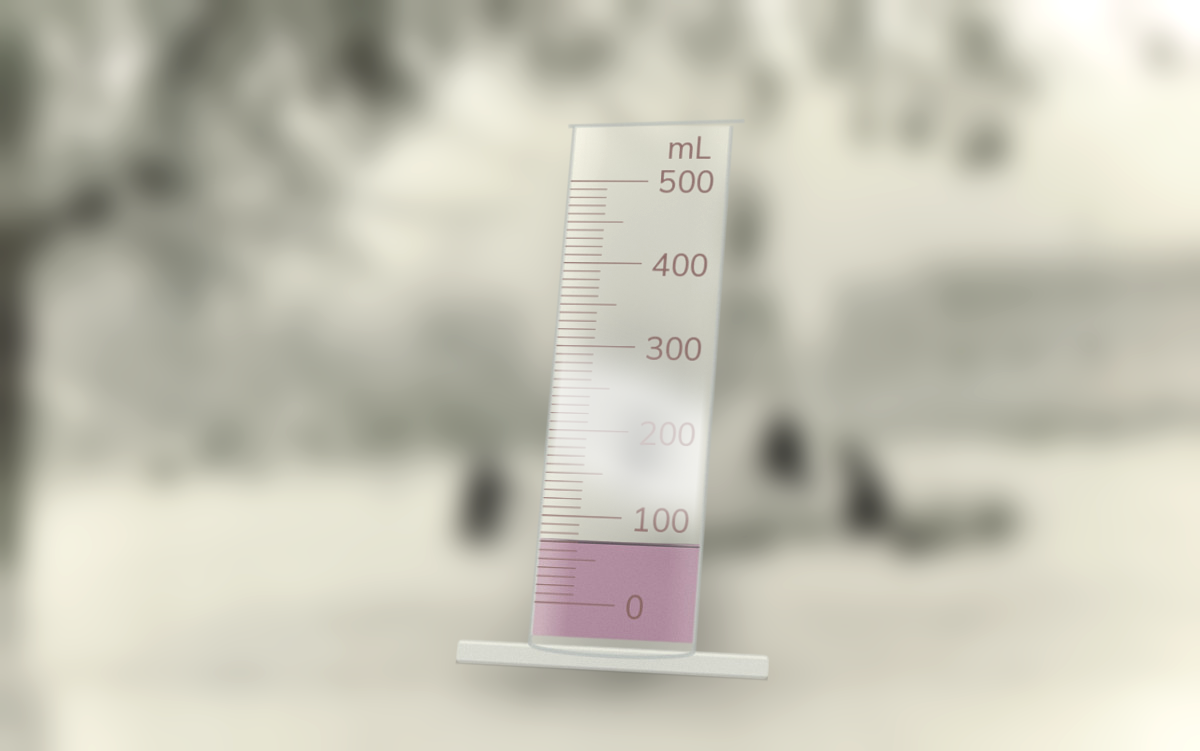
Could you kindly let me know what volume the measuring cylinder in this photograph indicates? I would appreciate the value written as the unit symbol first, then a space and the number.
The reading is mL 70
